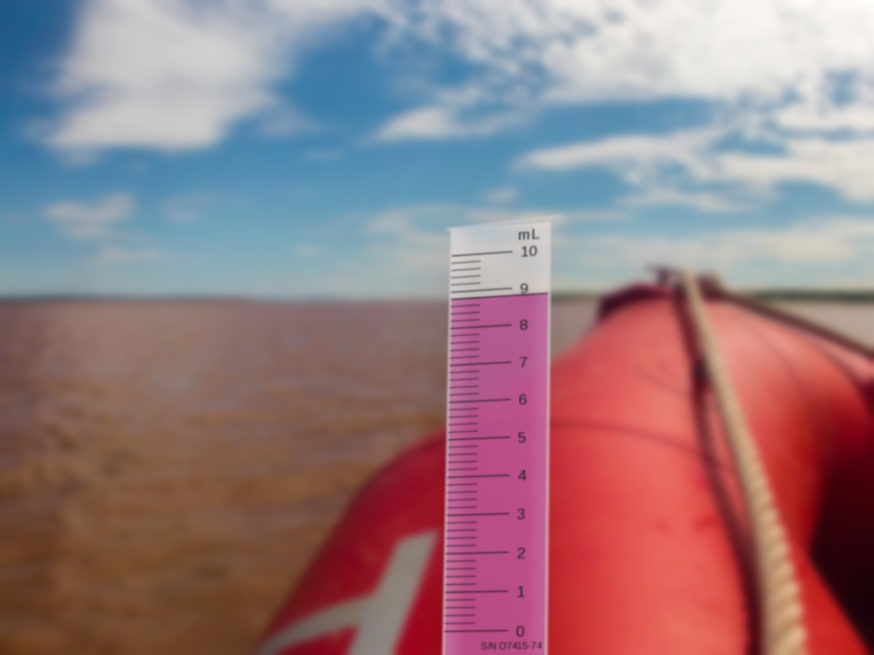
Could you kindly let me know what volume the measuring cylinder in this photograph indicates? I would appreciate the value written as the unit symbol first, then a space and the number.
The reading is mL 8.8
